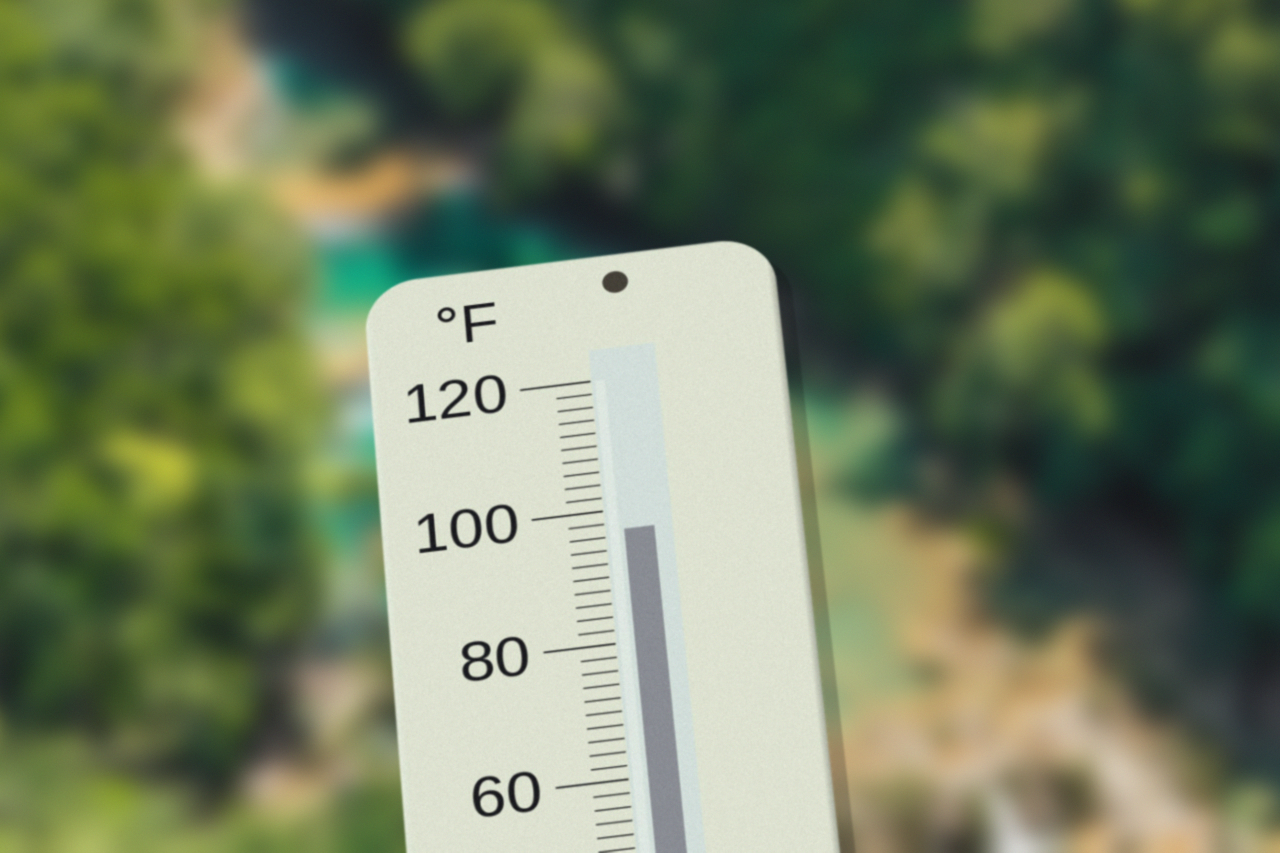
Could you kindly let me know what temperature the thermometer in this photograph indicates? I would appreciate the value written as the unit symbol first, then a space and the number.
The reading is °F 97
